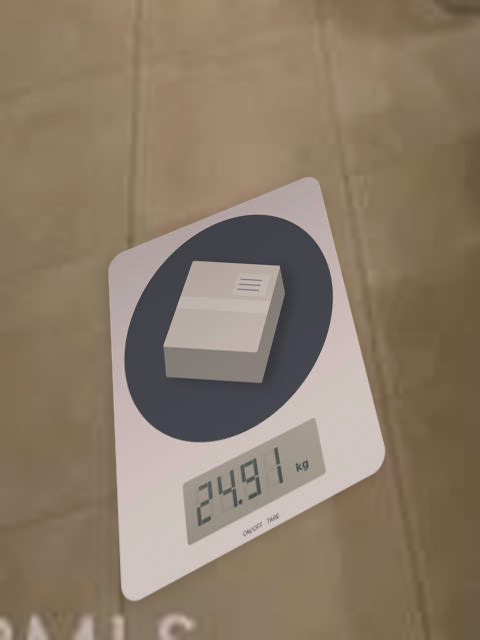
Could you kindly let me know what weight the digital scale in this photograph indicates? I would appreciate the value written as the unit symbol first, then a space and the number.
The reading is kg 24.91
